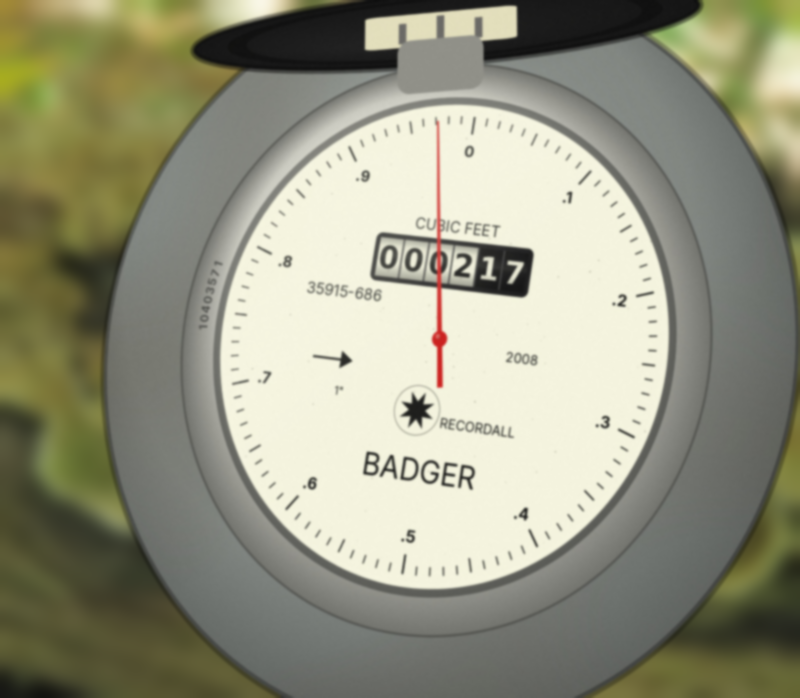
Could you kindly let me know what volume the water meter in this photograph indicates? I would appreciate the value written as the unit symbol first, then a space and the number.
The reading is ft³ 216.97
